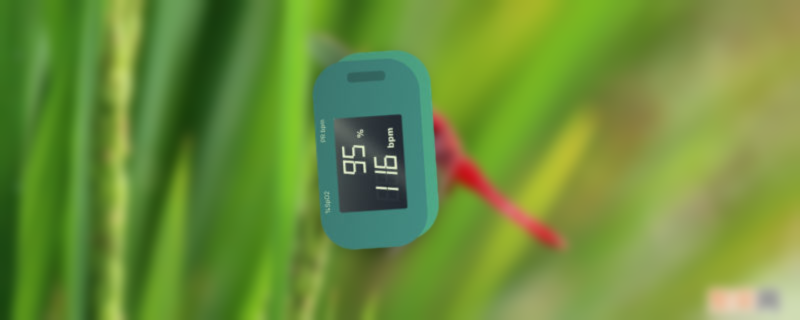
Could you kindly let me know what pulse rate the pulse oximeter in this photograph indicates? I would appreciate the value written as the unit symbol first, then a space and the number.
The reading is bpm 116
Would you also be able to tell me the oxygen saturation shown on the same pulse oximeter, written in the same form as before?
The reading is % 95
